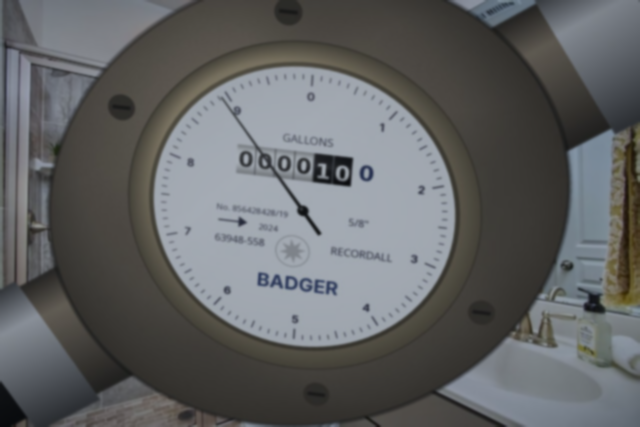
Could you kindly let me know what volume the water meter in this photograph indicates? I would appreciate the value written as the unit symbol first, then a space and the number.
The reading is gal 98.9
